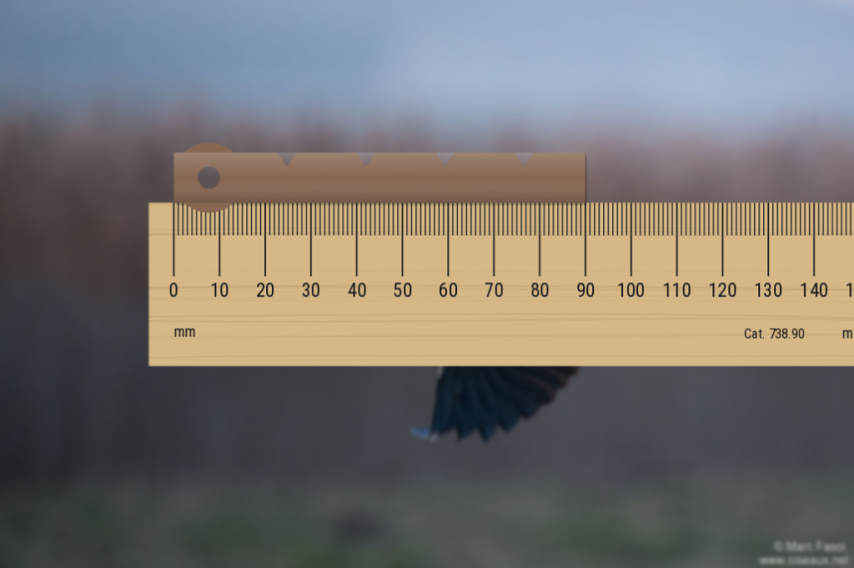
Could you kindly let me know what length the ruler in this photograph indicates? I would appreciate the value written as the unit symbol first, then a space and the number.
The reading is mm 90
